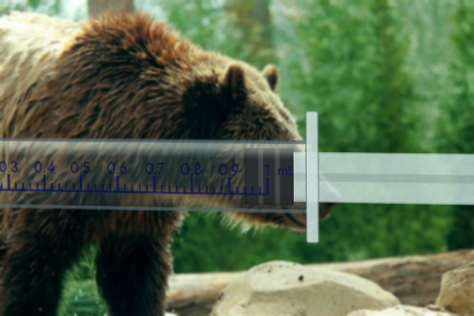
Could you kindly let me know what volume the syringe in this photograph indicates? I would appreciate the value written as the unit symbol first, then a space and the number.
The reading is mL 0.94
